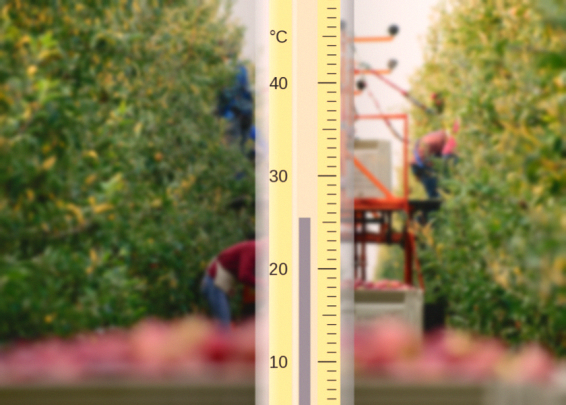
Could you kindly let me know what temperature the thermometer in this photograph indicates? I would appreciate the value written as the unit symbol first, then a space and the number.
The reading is °C 25.5
